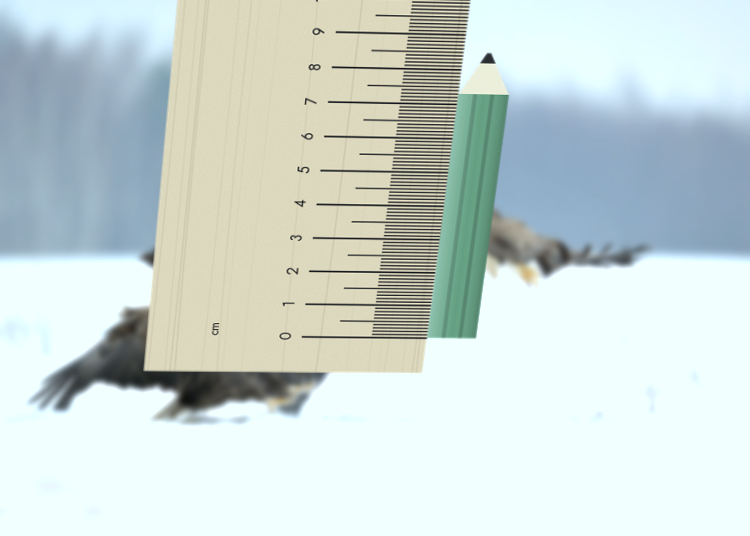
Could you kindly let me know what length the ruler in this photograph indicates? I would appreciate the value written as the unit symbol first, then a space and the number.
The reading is cm 8.5
